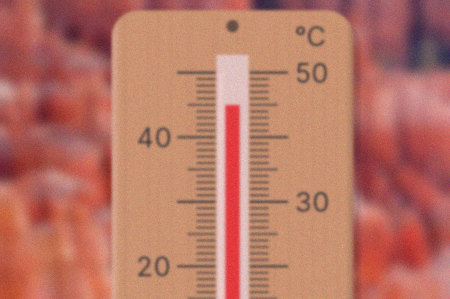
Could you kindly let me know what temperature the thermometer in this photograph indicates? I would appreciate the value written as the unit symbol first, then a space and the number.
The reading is °C 45
